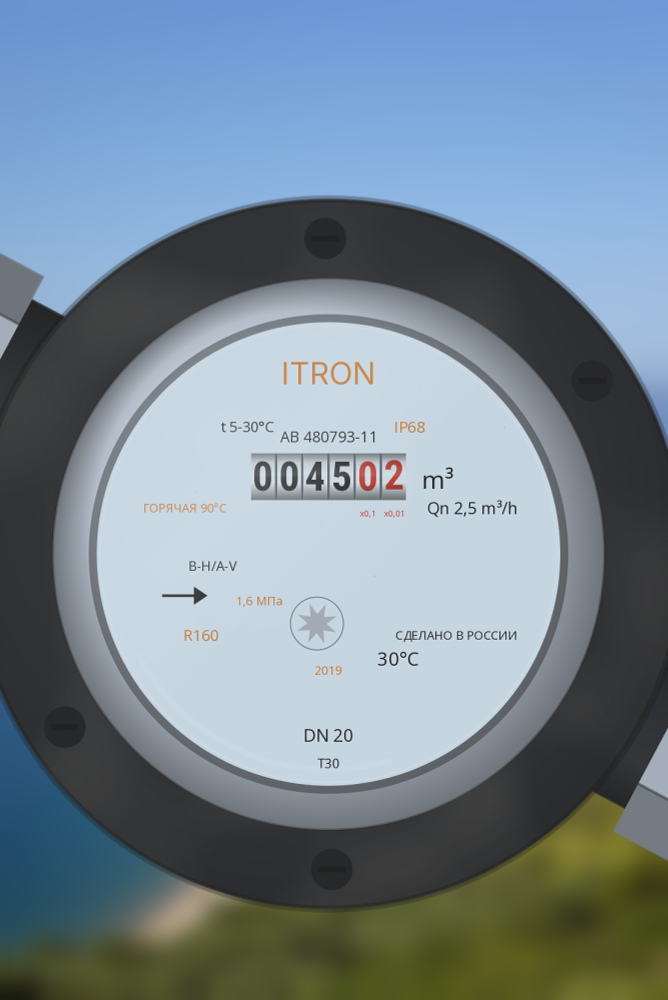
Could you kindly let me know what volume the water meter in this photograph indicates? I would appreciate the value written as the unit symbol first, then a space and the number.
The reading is m³ 45.02
